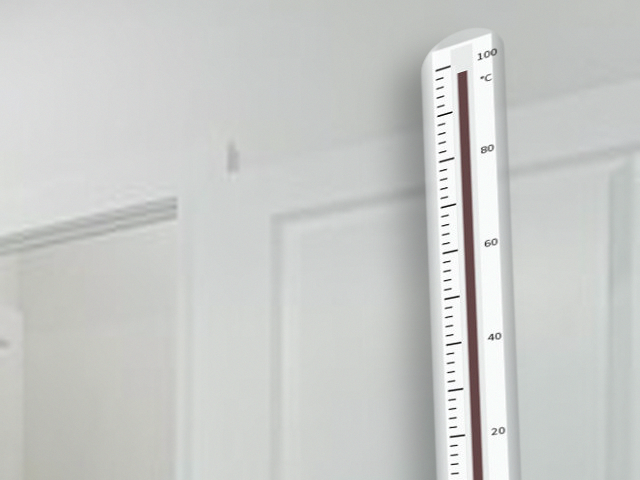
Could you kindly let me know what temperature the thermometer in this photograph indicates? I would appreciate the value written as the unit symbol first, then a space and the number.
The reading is °C 98
